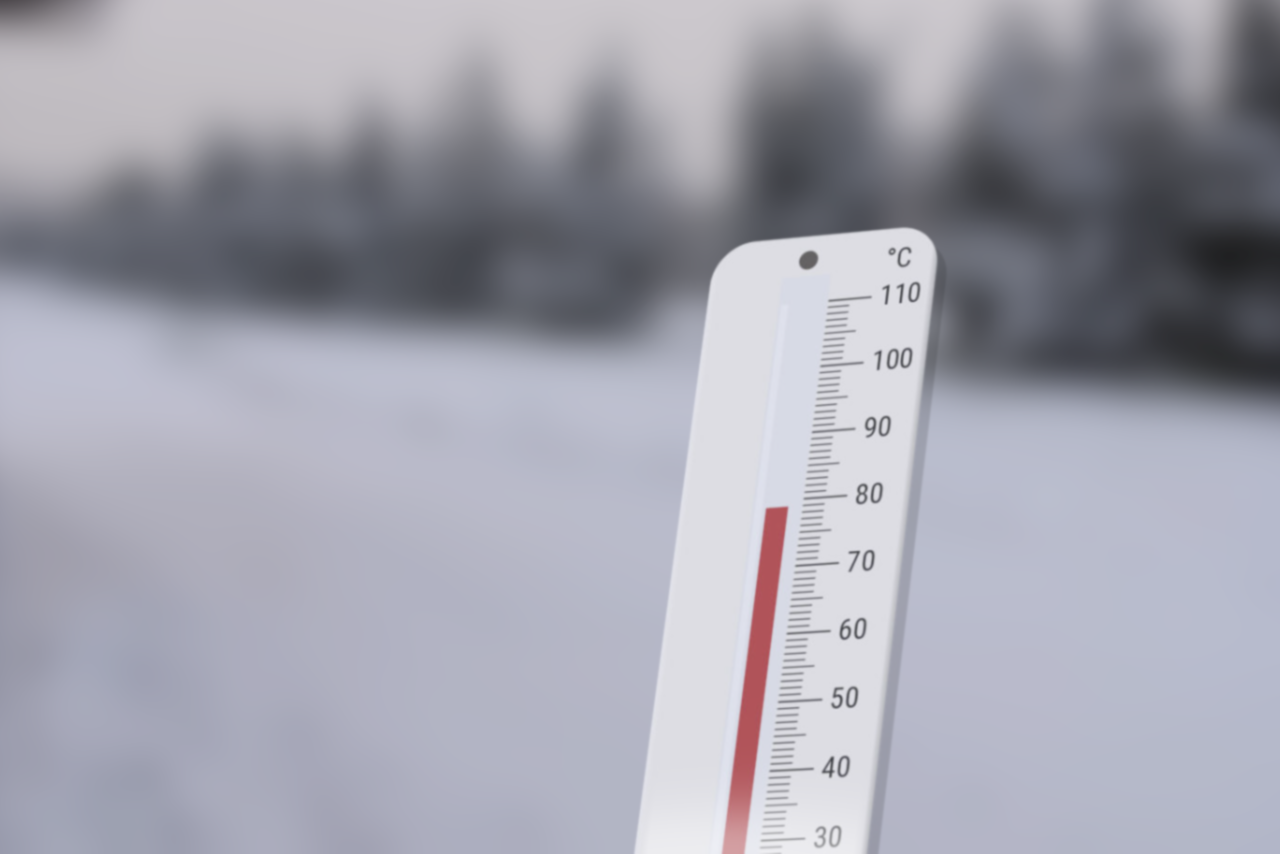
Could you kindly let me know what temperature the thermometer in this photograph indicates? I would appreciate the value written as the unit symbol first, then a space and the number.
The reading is °C 79
